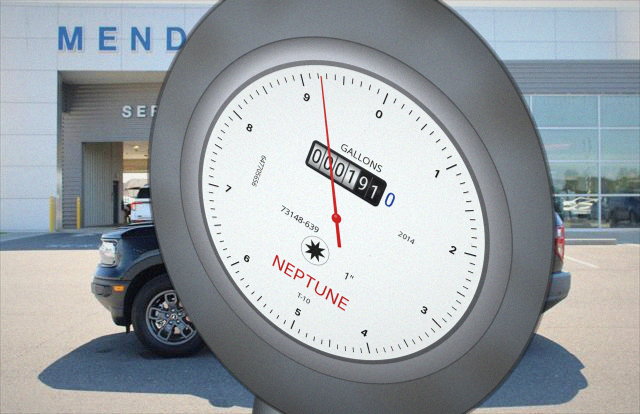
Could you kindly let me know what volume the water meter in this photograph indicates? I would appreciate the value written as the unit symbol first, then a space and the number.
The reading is gal 1909.2
